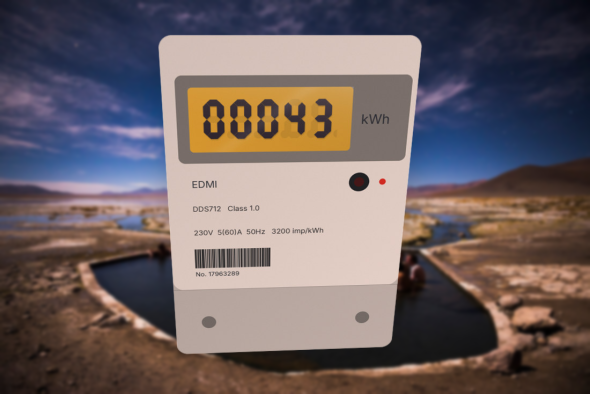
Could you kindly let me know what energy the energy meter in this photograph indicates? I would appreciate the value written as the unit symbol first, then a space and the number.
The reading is kWh 43
